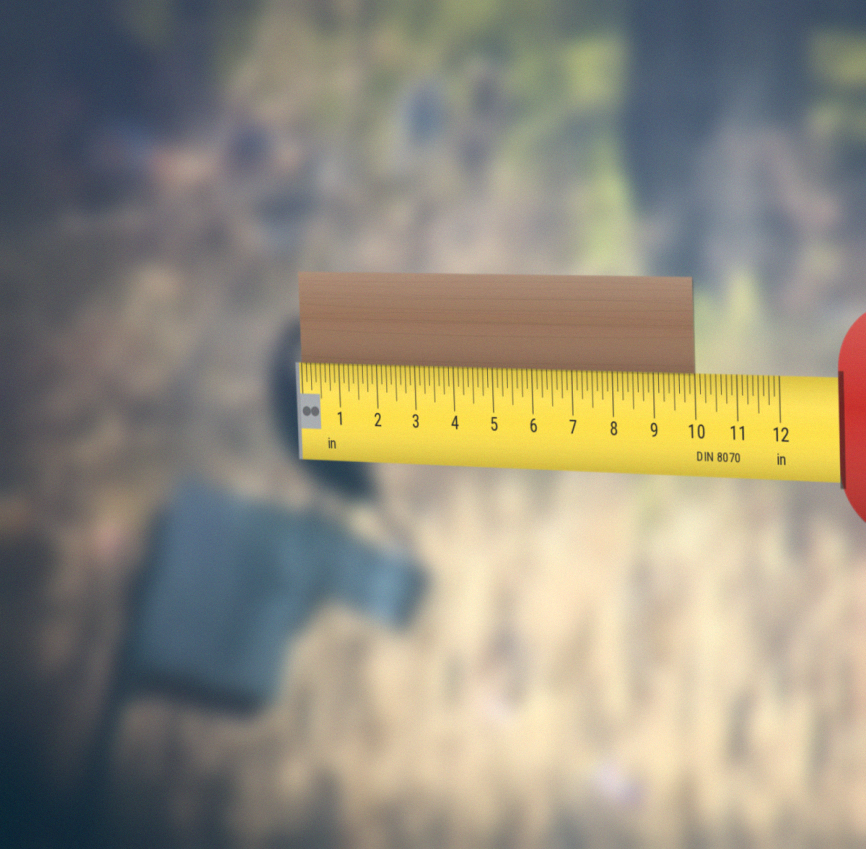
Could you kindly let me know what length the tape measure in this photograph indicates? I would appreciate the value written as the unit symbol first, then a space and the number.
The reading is in 10
